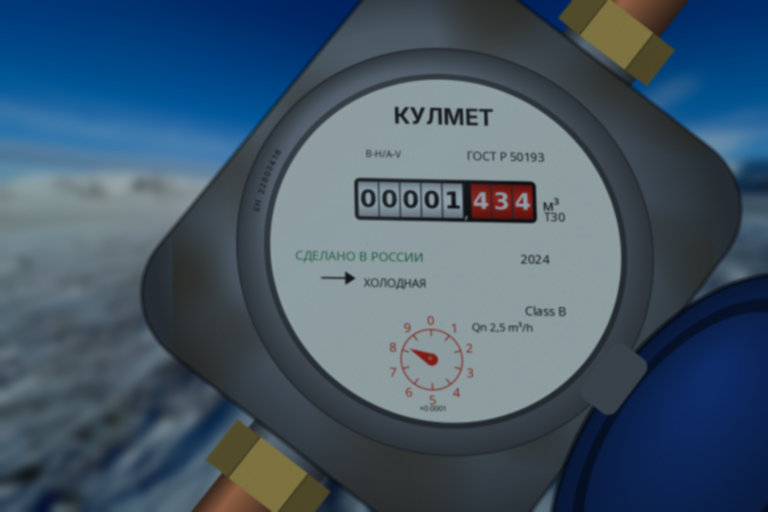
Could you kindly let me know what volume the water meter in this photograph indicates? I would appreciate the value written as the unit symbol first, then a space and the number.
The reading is m³ 1.4348
